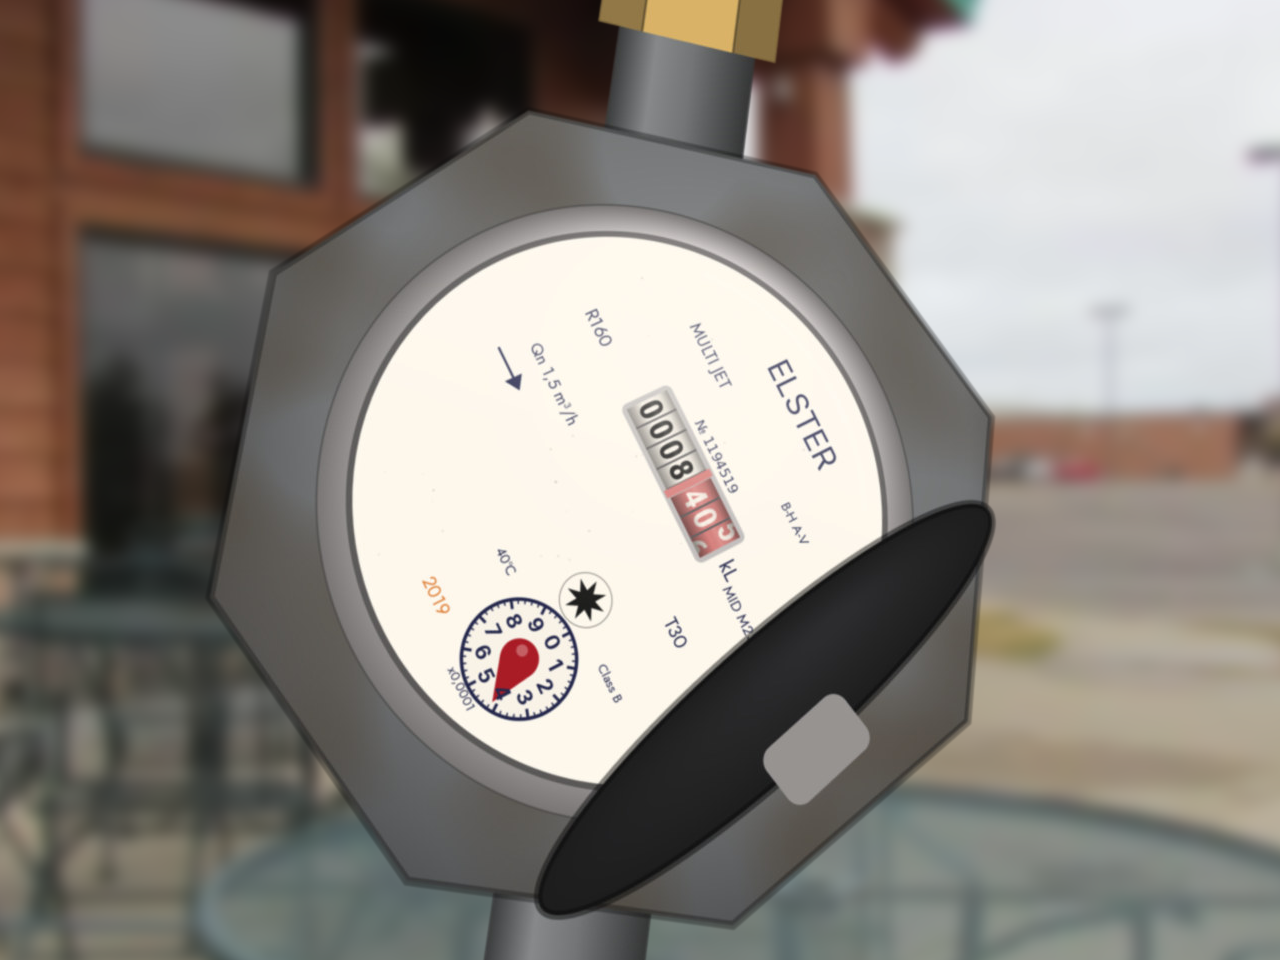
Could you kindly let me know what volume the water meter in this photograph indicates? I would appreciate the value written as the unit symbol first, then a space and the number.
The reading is kL 8.4054
